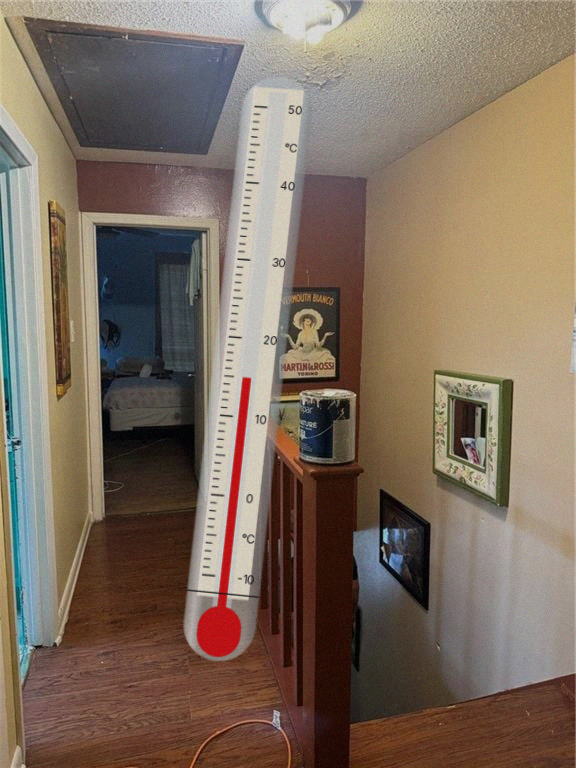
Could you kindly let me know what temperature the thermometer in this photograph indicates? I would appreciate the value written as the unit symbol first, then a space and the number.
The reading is °C 15
